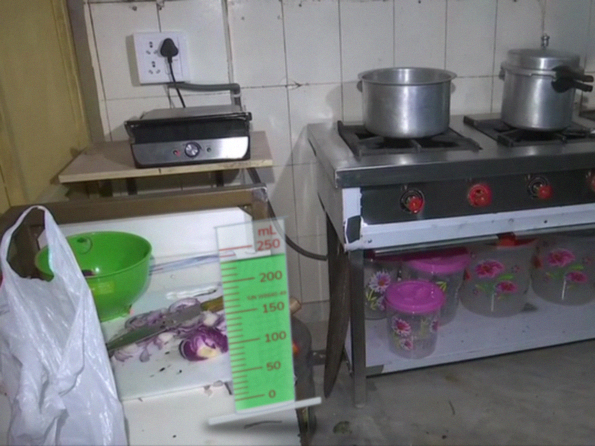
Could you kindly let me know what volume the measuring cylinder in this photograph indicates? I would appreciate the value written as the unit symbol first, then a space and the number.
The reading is mL 230
